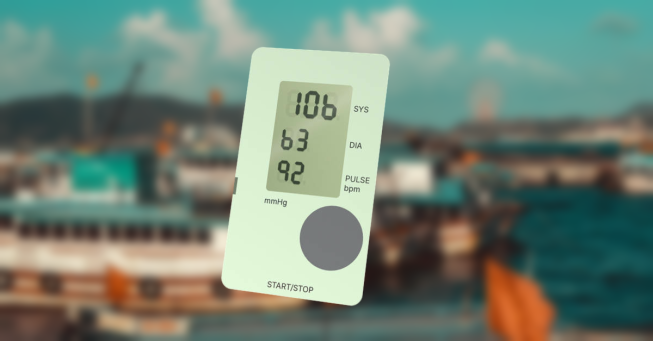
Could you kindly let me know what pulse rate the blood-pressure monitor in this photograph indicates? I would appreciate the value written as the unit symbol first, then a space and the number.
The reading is bpm 92
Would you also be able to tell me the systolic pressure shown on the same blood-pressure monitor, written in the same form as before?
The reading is mmHg 106
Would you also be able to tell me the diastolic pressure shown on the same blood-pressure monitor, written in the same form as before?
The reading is mmHg 63
